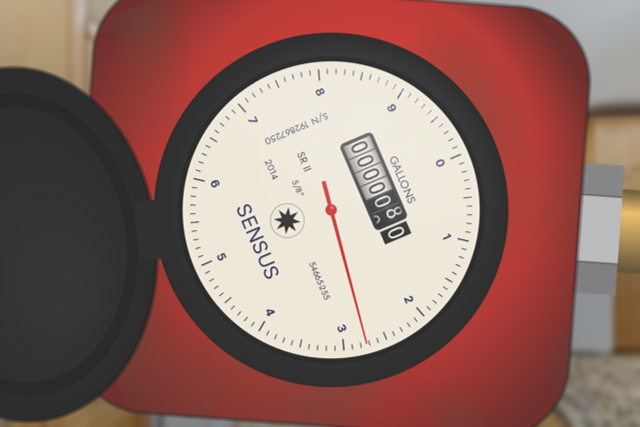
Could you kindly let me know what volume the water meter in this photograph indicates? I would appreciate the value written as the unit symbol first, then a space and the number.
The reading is gal 82.7
